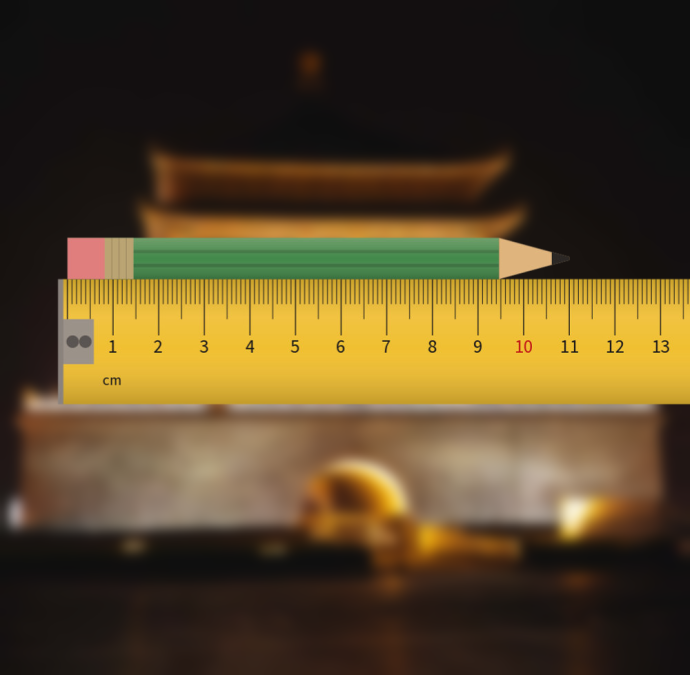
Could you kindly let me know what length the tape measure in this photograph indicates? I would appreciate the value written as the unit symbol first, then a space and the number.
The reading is cm 11
